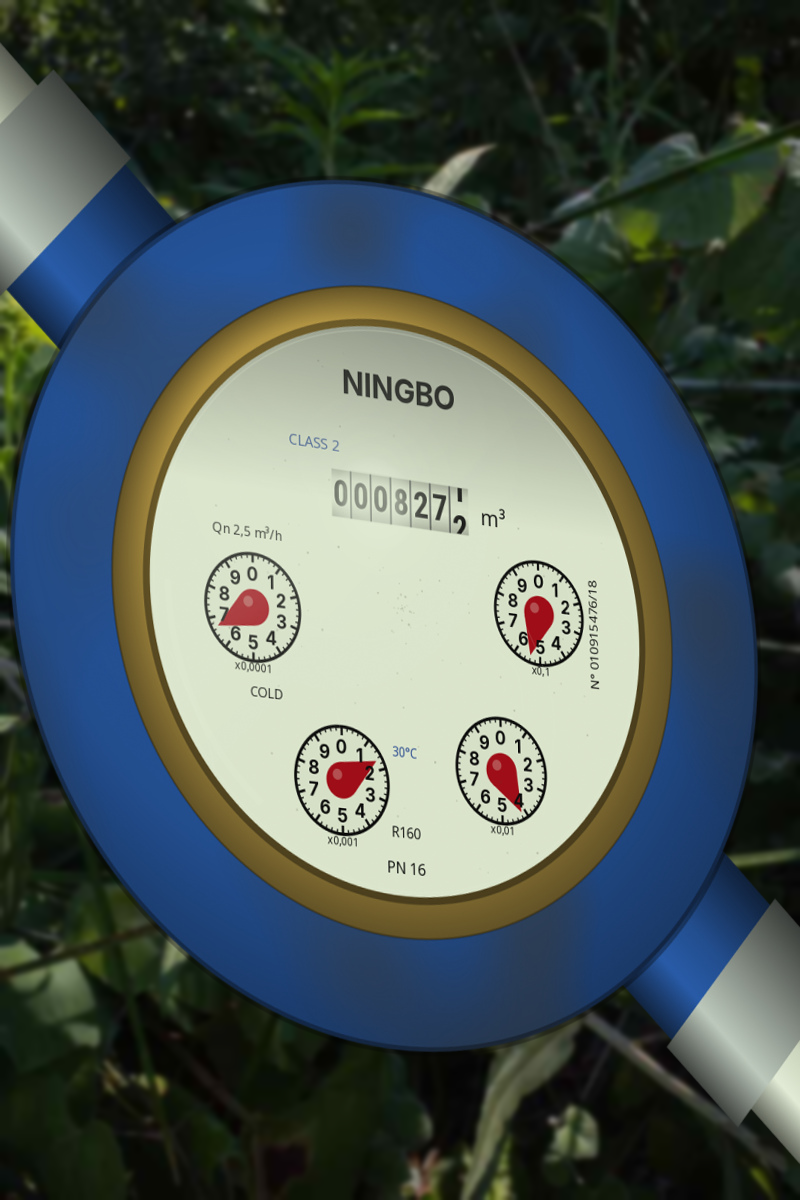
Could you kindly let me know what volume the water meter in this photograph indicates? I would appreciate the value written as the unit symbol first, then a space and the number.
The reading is m³ 8271.5416
